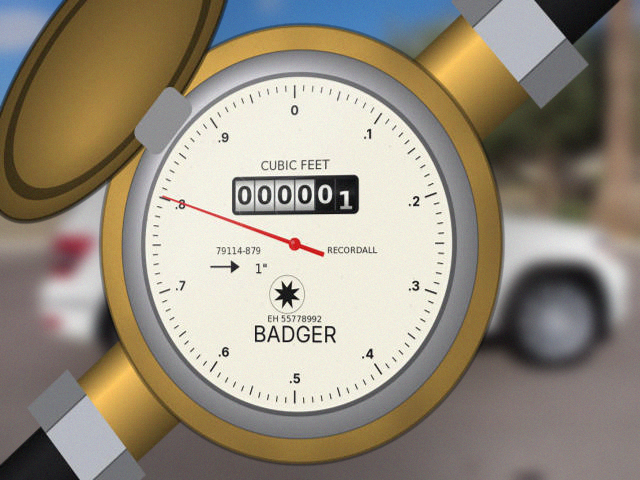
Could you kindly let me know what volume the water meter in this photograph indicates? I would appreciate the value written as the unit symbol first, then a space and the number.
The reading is ft³ 0.80
